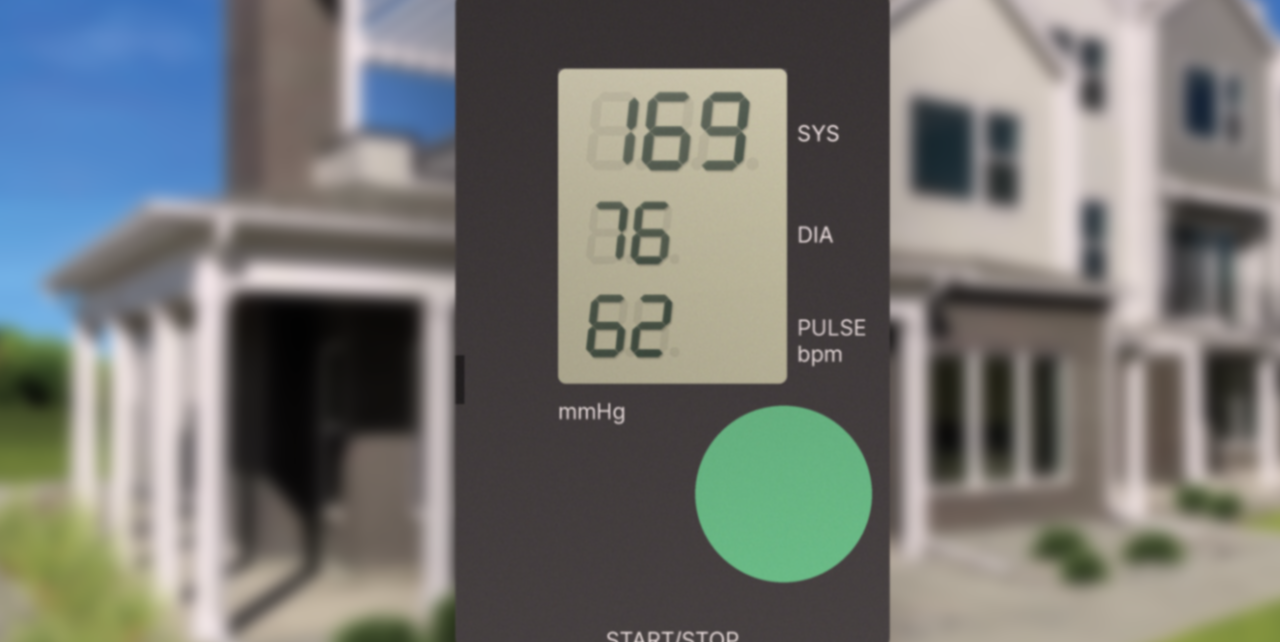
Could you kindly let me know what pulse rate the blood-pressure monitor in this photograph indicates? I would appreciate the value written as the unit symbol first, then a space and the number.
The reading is bpm 62
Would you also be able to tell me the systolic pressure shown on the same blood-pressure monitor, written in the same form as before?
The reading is mmHg 169
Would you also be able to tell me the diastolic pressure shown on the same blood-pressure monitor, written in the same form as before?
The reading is mmHg 76
